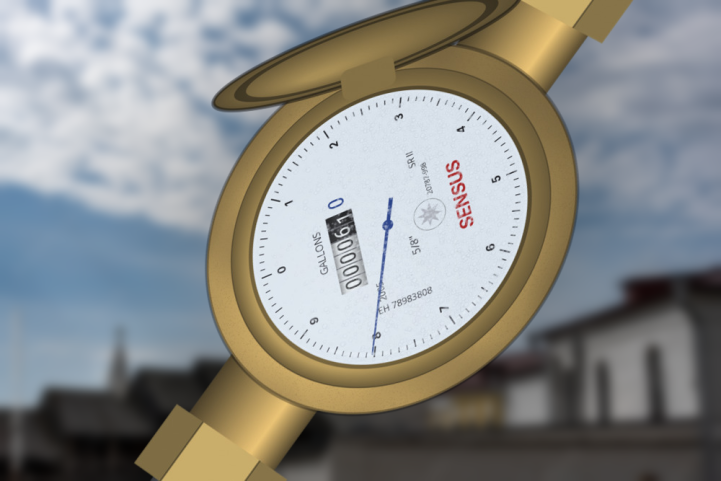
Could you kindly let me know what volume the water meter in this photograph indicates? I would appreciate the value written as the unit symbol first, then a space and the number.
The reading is gal 608.0
